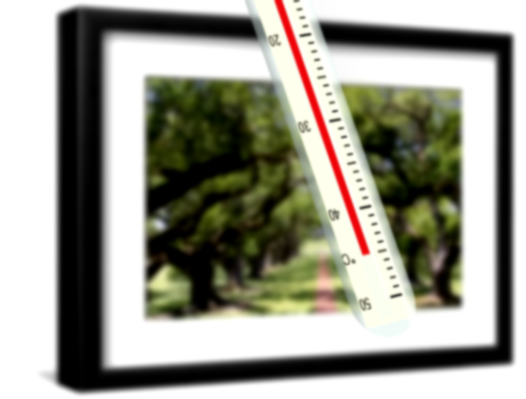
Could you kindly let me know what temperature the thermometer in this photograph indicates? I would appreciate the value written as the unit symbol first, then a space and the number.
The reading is °C 45
